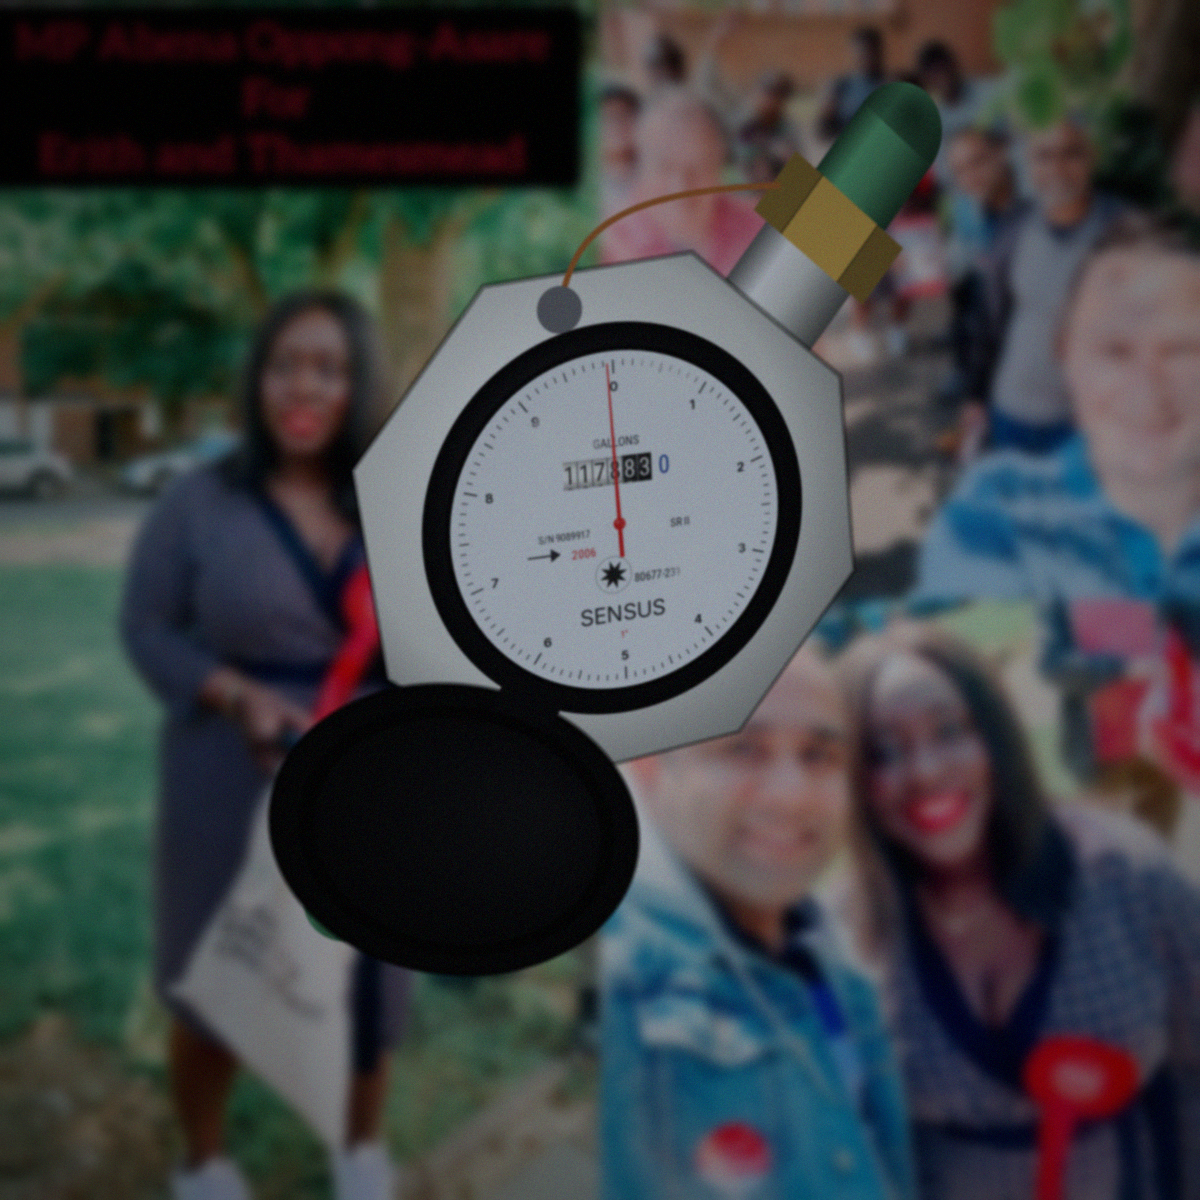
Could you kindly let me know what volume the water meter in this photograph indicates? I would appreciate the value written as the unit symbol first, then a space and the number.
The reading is gal 1178829.9
